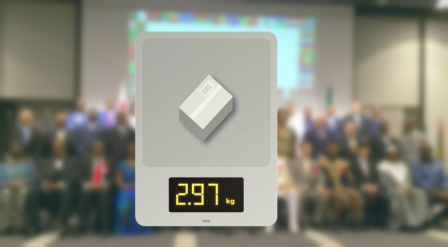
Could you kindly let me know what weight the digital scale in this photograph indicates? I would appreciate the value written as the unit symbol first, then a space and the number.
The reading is kg 2.97
